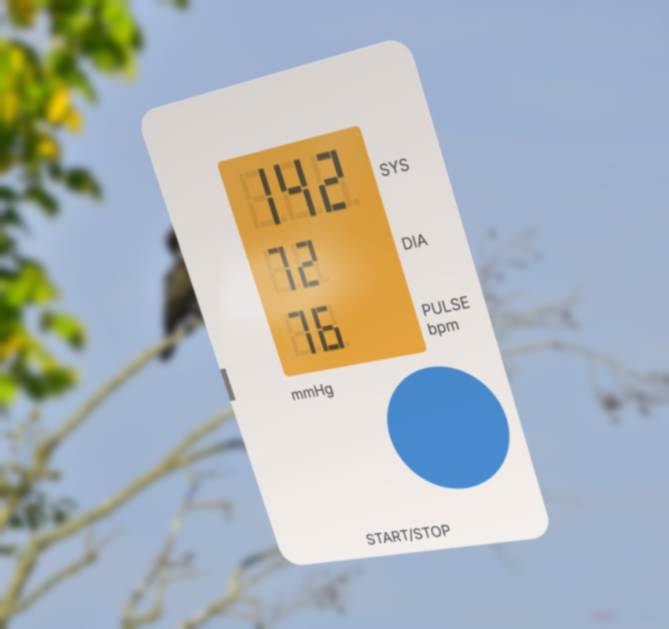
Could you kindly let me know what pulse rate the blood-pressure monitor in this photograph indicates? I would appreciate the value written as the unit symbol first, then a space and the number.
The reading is bpm 76
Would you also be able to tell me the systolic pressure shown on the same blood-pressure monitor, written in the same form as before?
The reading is mmHg 142
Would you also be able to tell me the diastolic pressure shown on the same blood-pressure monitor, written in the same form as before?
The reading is mmHg 72
